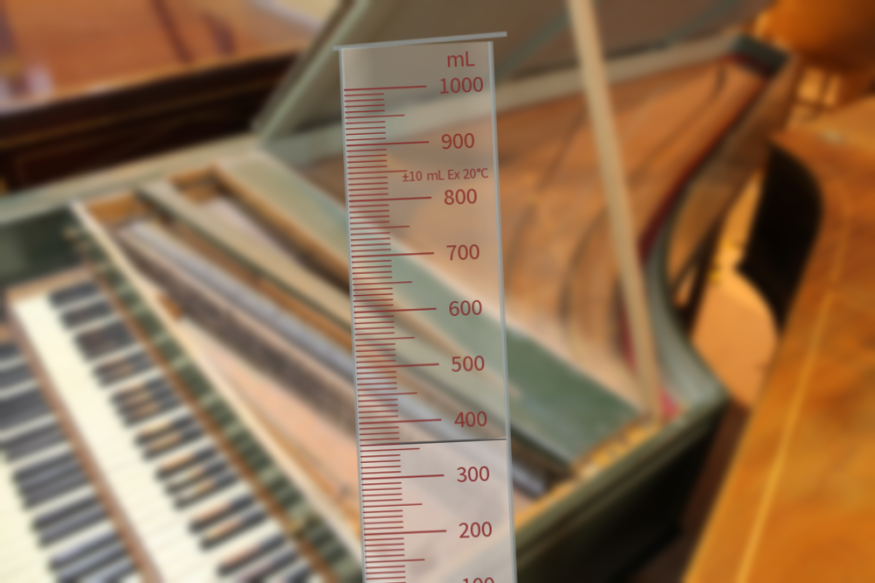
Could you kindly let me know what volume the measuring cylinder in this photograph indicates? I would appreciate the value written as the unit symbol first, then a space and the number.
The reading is mL 360
